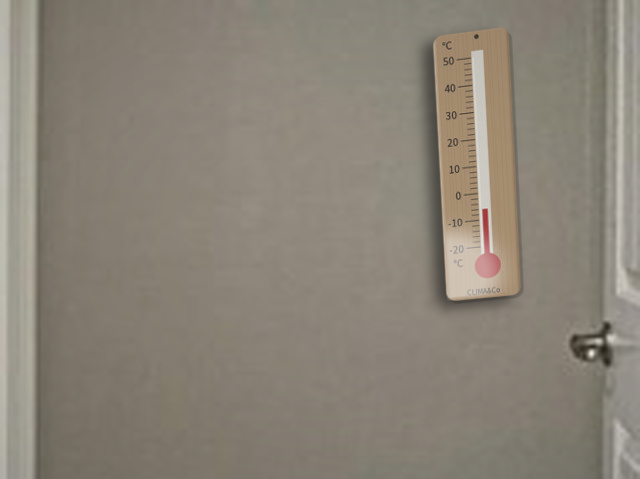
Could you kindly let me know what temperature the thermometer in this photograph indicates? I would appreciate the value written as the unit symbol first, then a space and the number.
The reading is °C -6
